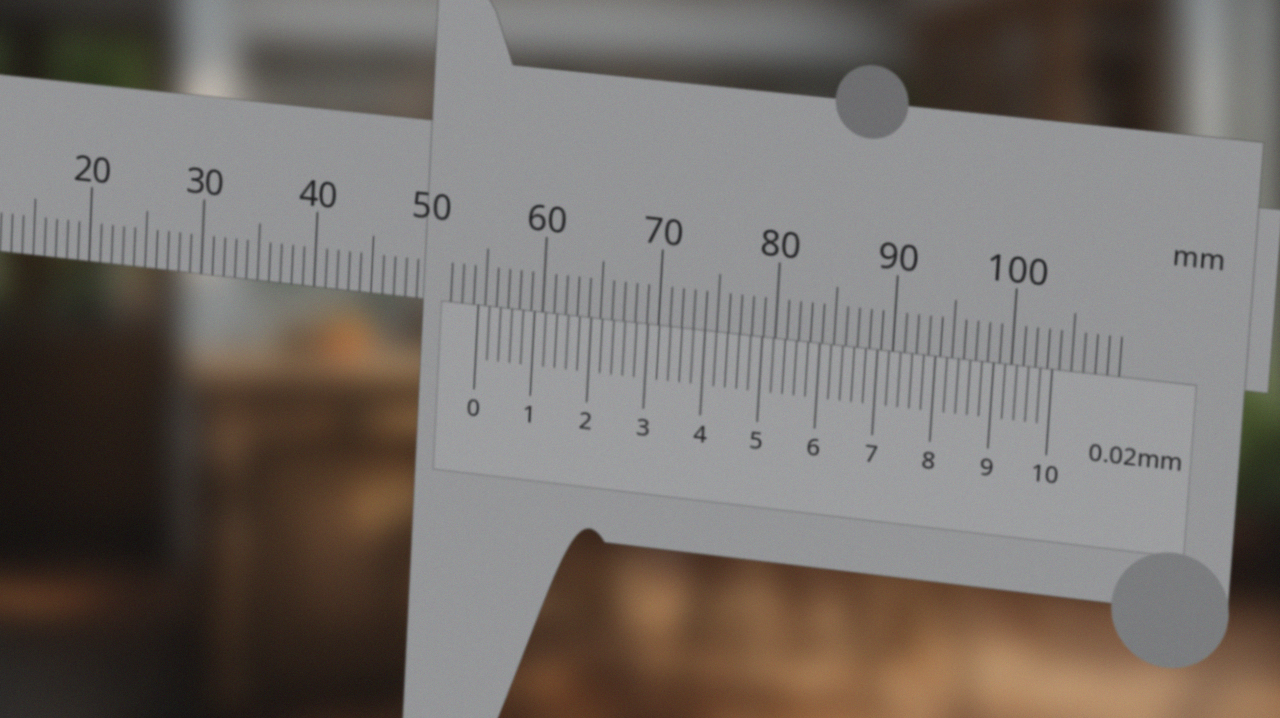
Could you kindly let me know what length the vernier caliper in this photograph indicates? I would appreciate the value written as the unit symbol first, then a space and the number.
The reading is mm 54.4
